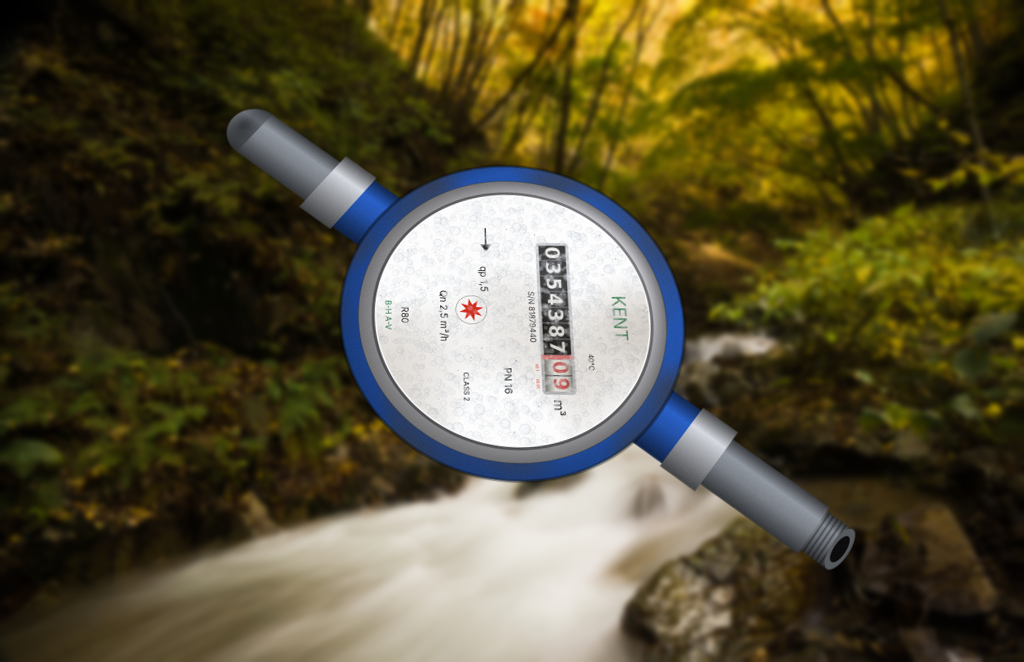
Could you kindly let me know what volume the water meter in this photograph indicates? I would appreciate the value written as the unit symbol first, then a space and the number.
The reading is m³ 354387.09
